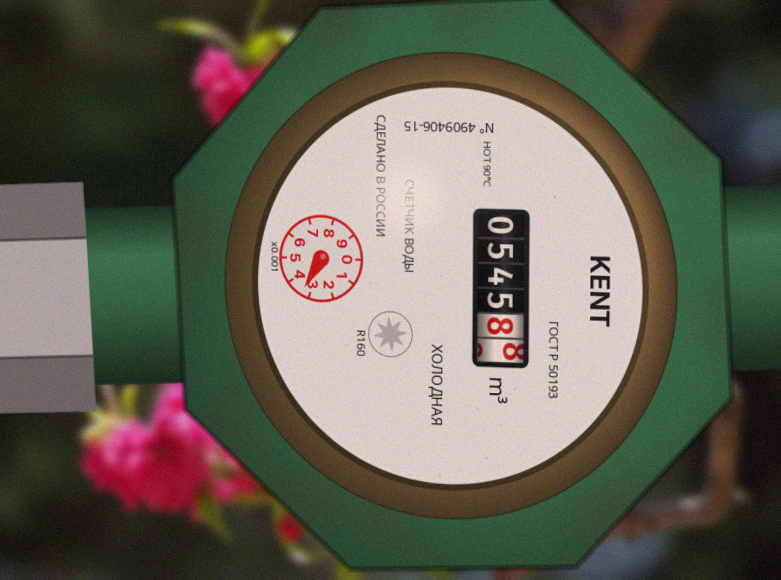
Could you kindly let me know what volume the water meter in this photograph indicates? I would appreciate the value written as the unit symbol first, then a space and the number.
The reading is m³ 545.883
